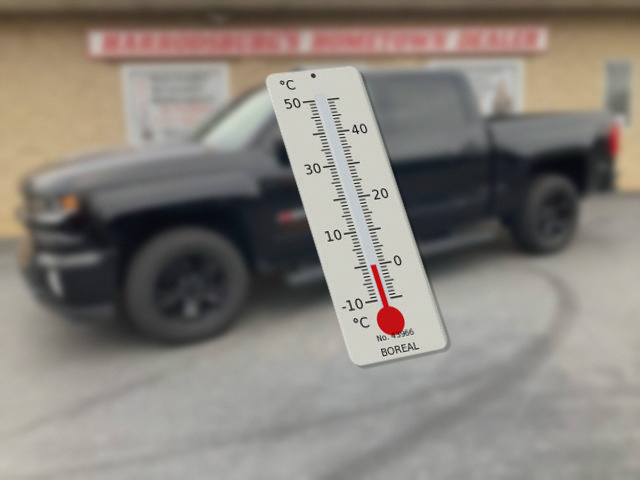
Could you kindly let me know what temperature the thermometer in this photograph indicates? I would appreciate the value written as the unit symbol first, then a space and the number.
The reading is °C 0
